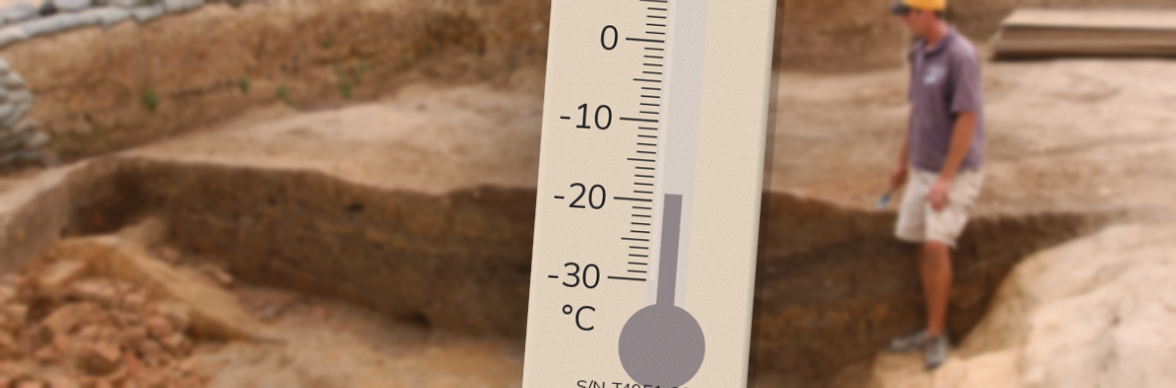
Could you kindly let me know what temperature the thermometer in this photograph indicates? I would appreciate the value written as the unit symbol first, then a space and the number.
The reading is °C -19
